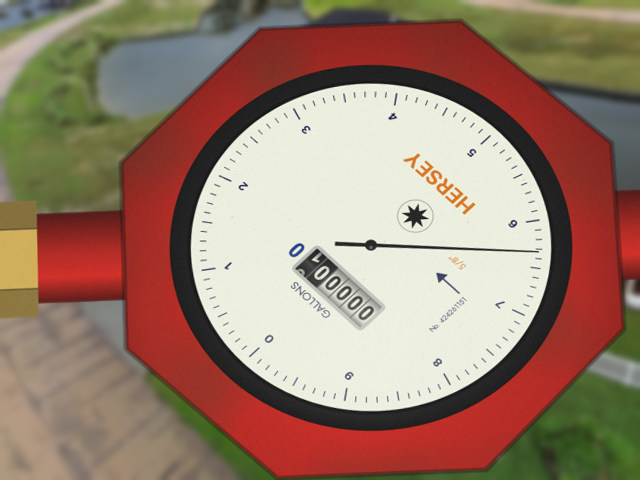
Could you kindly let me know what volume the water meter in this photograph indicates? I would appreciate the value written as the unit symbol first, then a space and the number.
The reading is gal 6.3
